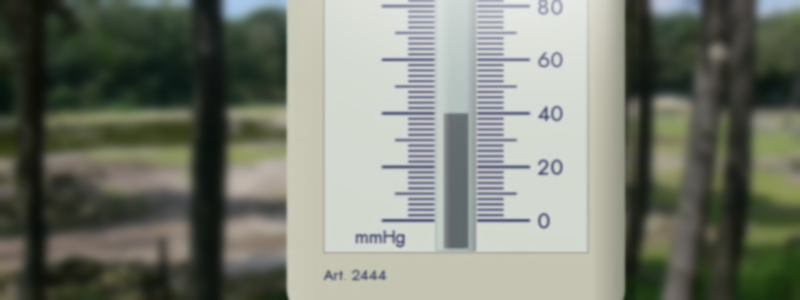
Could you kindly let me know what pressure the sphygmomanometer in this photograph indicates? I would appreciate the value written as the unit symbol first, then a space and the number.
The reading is mmHg 40
